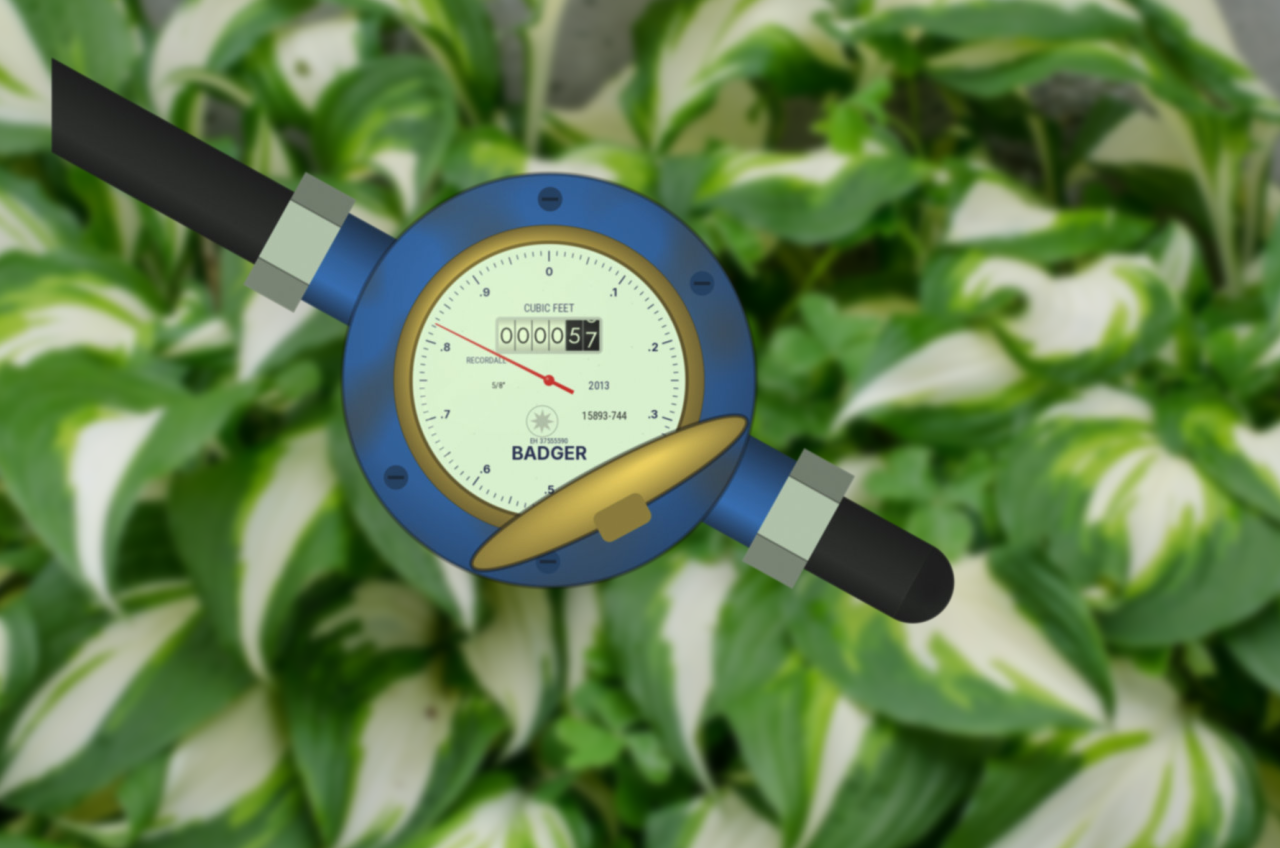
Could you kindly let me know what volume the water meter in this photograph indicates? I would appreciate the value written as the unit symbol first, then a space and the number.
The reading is ft³ 56.82
